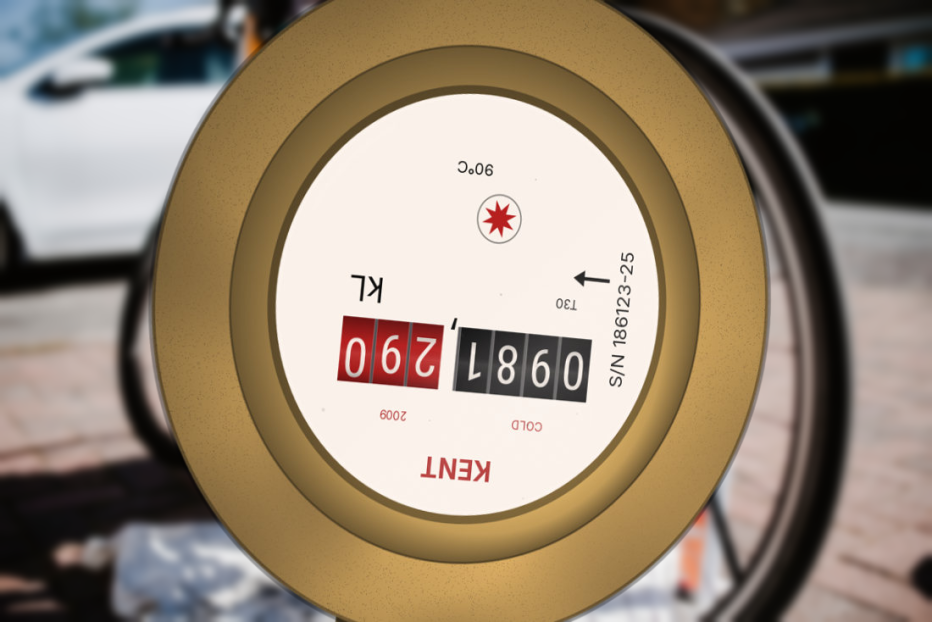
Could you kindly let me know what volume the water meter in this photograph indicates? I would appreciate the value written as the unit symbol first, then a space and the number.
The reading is kL 981.290
